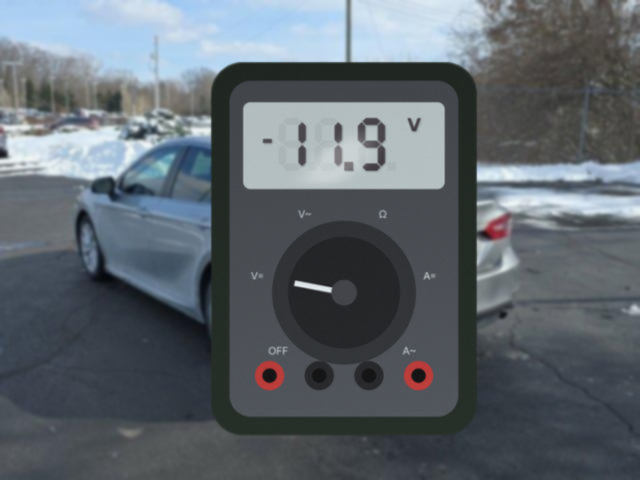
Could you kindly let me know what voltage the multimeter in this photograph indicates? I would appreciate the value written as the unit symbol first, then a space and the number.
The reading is V -11.9
